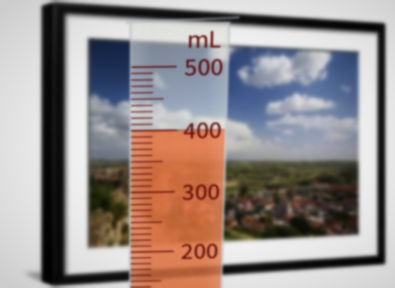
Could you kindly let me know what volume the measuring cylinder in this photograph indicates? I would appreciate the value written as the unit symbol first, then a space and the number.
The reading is mL 400
